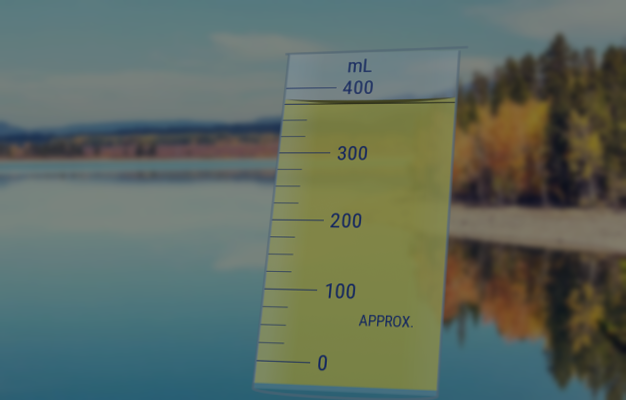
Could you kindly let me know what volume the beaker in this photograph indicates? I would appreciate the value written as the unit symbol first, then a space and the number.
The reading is mL 375
